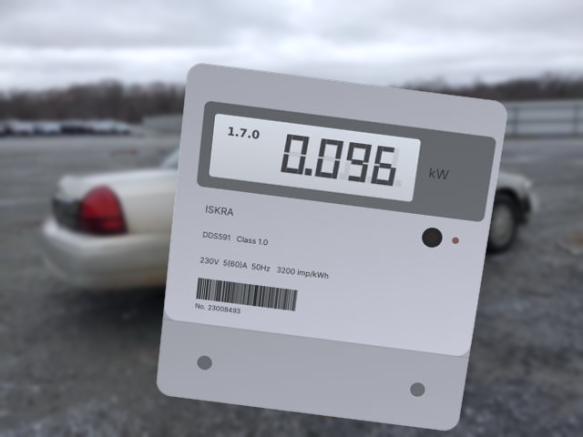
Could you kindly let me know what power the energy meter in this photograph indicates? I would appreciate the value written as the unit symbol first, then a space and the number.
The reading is kW 0.096
